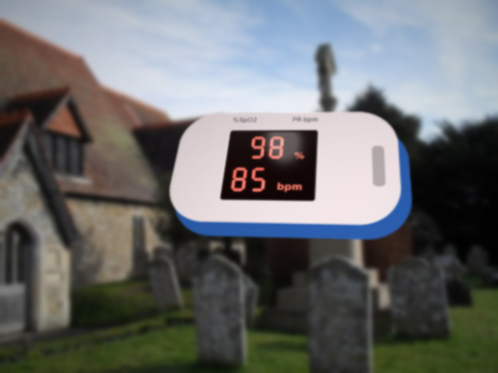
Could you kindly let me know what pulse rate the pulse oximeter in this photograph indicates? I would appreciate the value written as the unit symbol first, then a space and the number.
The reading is bpm 85
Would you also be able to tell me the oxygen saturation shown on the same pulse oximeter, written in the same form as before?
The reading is % 98
